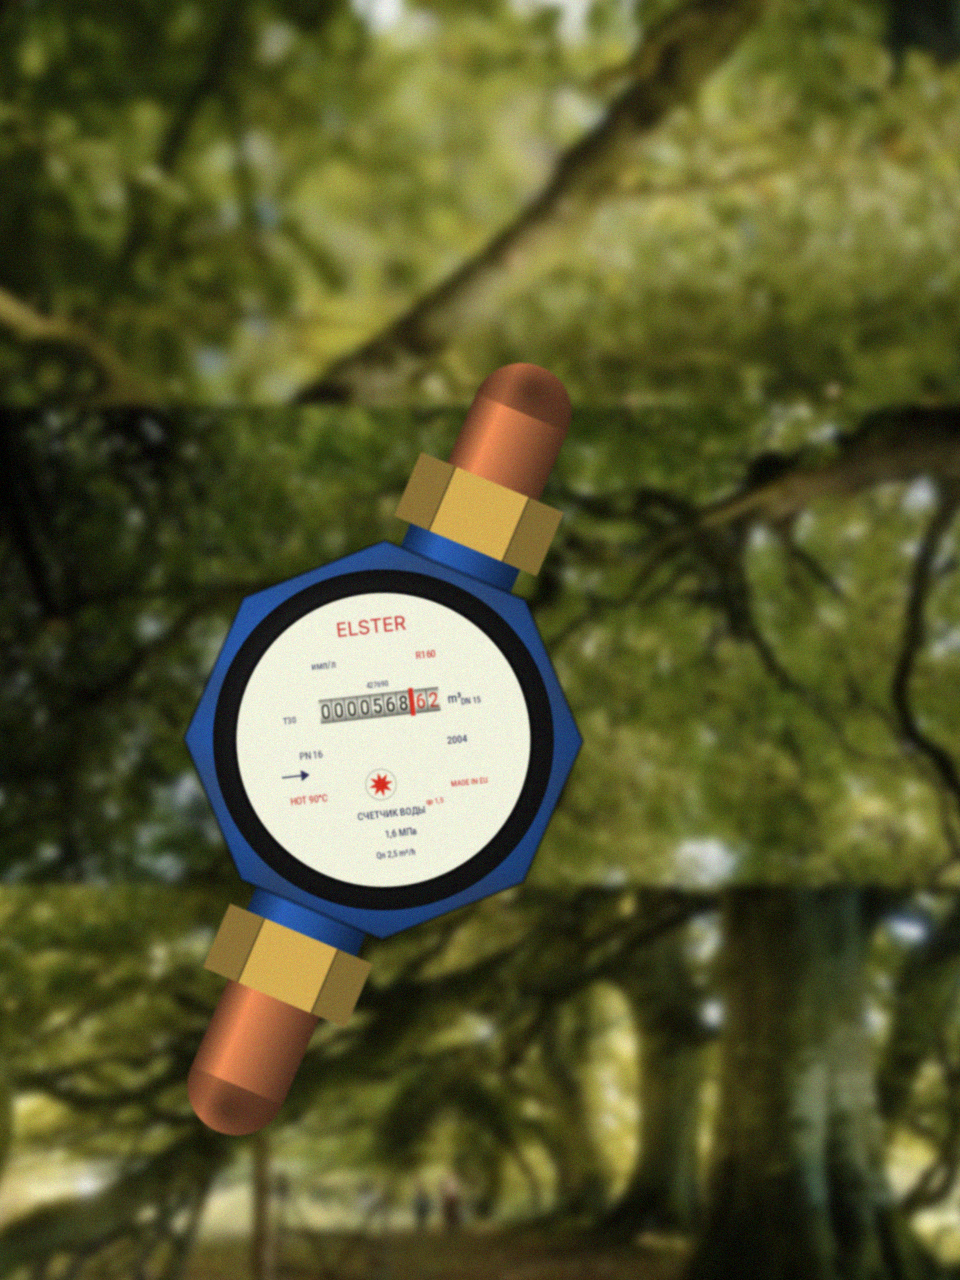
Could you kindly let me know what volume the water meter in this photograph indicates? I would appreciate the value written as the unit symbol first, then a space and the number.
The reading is m³ 568.62
